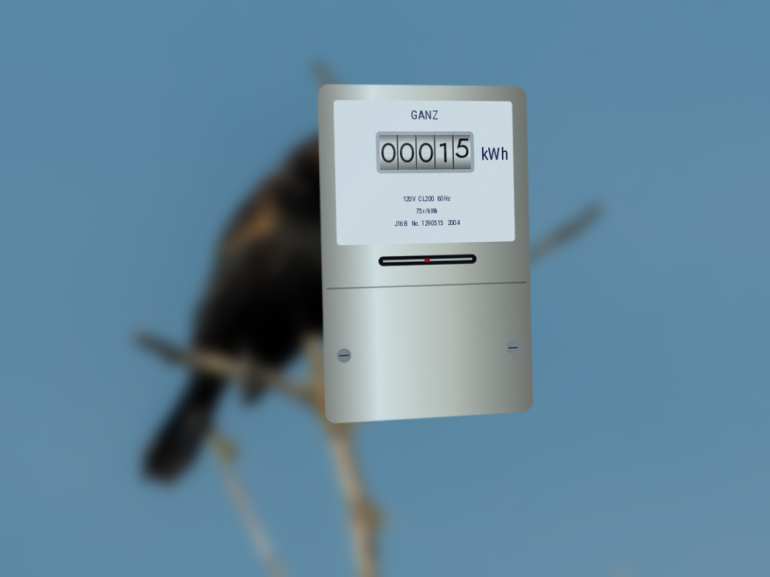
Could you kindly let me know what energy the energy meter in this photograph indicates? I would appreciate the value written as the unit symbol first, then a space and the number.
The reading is kWh 15
